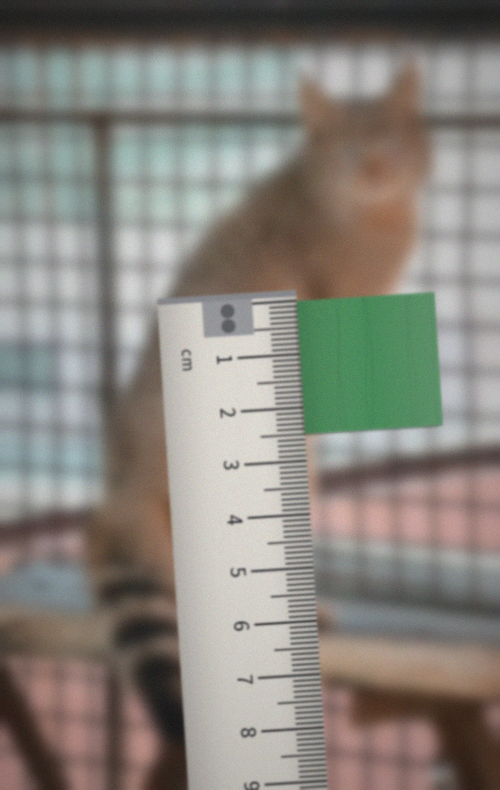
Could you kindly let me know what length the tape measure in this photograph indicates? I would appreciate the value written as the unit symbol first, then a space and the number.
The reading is cm 2.5
